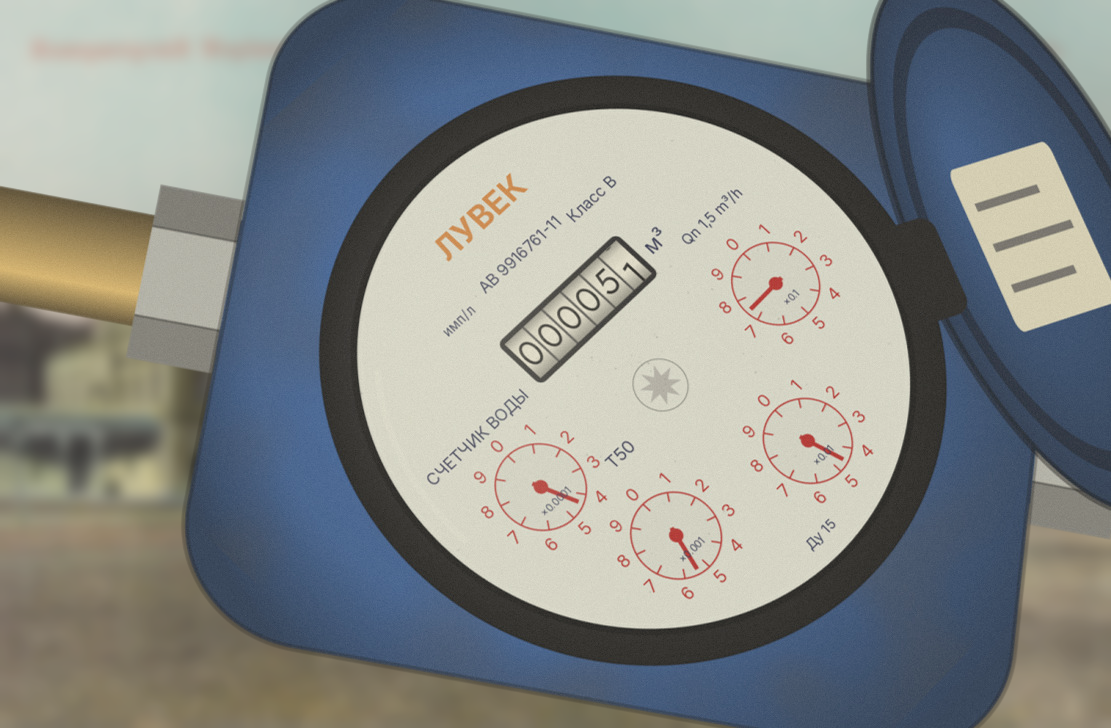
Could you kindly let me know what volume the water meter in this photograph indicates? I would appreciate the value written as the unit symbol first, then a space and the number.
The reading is m³ 50.7454
